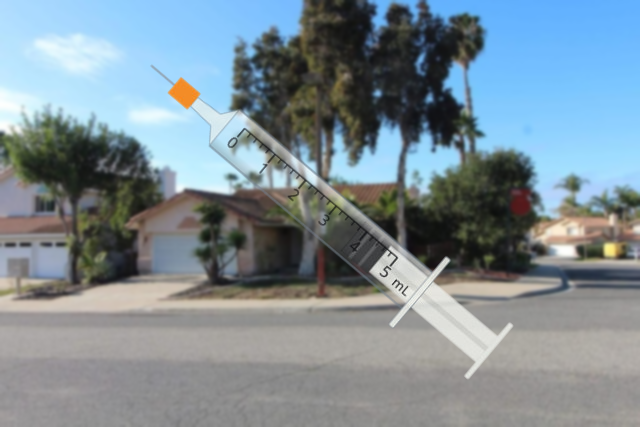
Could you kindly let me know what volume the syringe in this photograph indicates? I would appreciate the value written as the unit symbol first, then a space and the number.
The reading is mL 3.8
